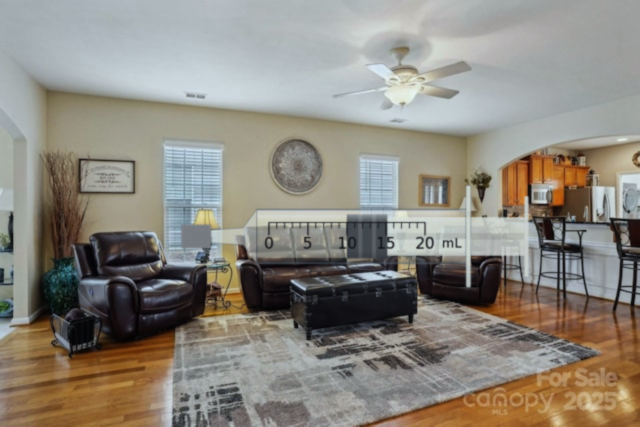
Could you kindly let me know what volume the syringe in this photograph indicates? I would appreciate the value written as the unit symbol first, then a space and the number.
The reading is mL 10
